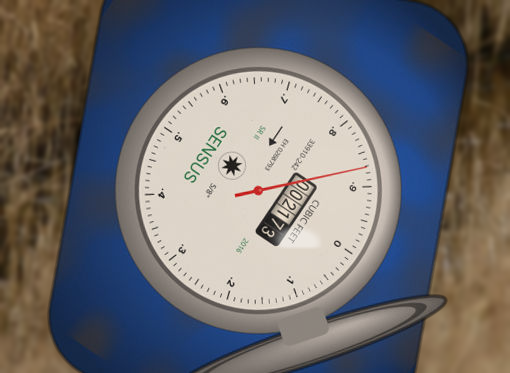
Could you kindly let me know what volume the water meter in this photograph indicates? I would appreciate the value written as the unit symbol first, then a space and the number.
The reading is ft³ 2172.87
